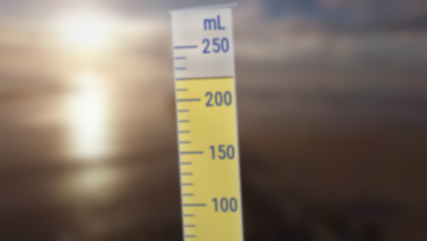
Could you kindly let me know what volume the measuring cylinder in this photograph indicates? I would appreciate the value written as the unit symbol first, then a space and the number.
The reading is mL 220
